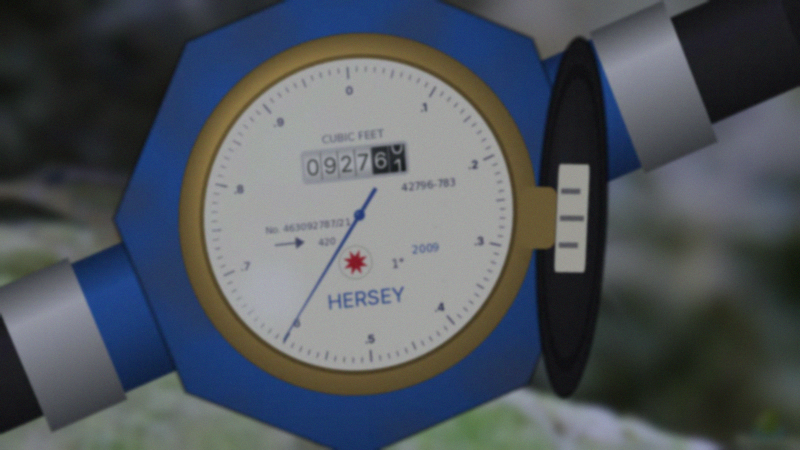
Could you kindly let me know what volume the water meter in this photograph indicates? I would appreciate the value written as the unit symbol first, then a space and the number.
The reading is ft³ 92760.60
